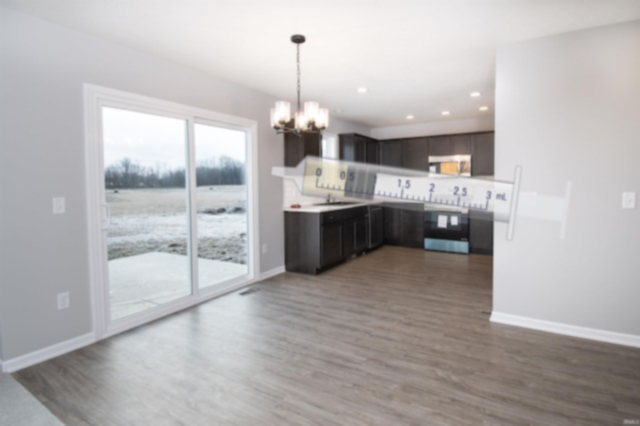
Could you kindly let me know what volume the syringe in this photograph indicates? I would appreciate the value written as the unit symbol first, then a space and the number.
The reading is mL 0.5
